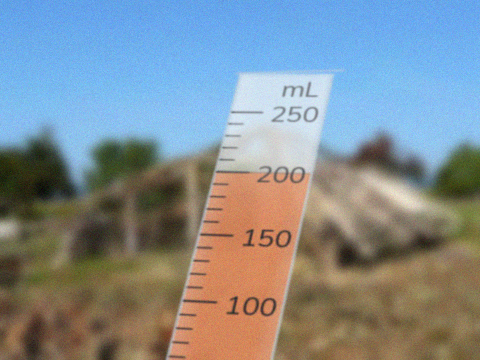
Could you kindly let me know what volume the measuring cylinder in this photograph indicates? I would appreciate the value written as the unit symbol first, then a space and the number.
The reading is mL 200
